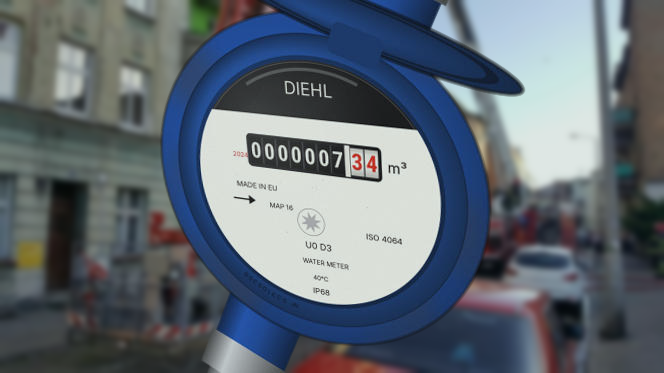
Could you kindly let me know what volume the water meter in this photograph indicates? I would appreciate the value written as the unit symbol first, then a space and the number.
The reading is m³ 7.34
